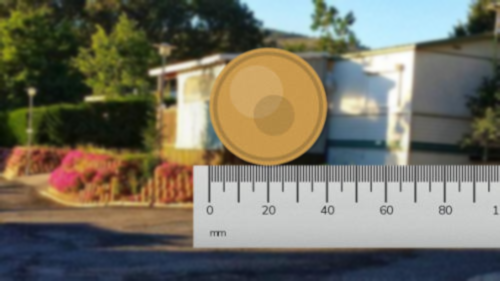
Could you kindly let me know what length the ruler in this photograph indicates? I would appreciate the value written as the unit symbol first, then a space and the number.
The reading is mm 40
